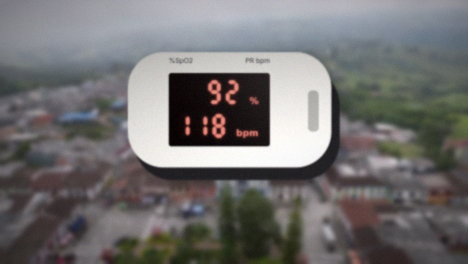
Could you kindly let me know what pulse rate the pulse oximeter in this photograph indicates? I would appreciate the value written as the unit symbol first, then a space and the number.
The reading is bpm 118
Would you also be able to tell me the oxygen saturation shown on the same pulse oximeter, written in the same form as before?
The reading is % 92
